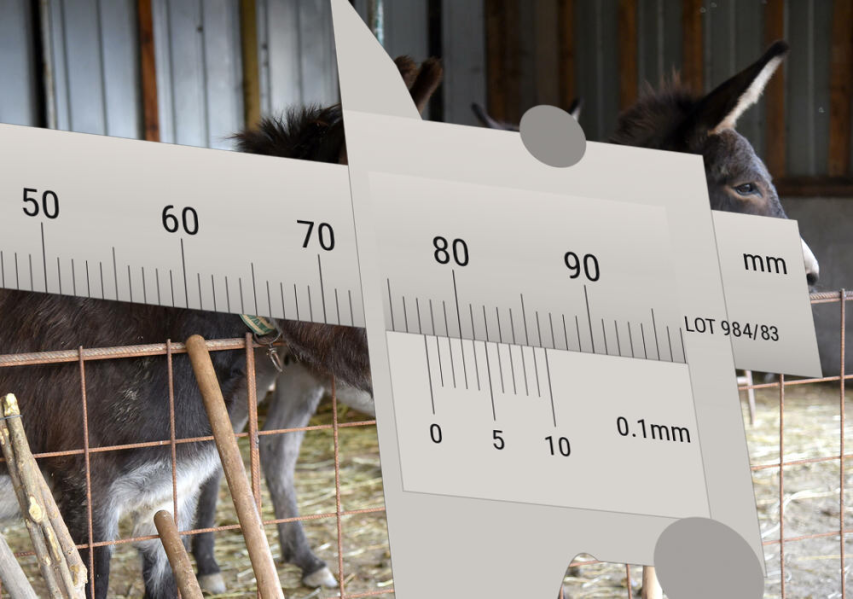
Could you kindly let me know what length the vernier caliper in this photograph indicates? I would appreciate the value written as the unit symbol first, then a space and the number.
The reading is mm 77.3
